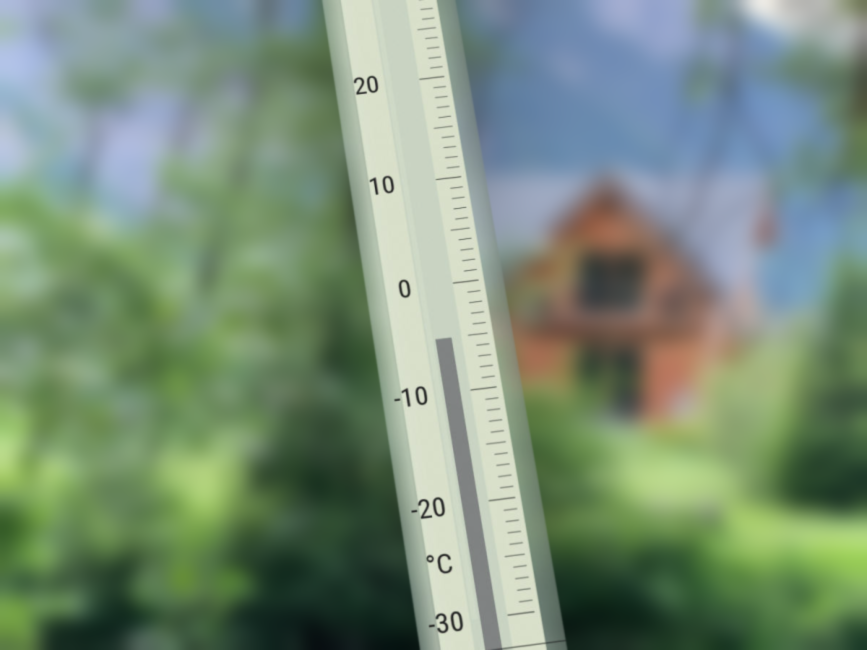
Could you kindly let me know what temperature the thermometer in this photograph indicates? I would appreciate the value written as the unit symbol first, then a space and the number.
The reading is °C -5
